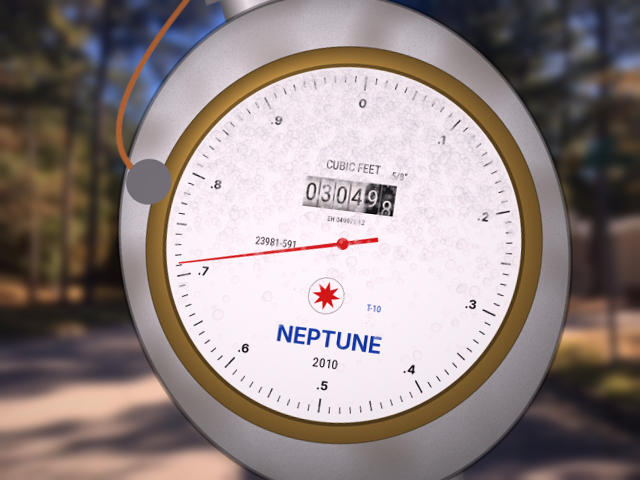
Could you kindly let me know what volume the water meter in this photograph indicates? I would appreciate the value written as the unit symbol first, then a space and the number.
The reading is ft³ 30497.71
